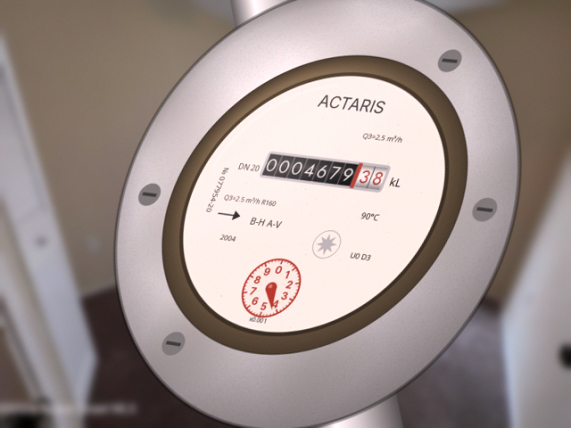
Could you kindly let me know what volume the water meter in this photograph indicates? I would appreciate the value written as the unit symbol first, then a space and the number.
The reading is kL 4679.384
